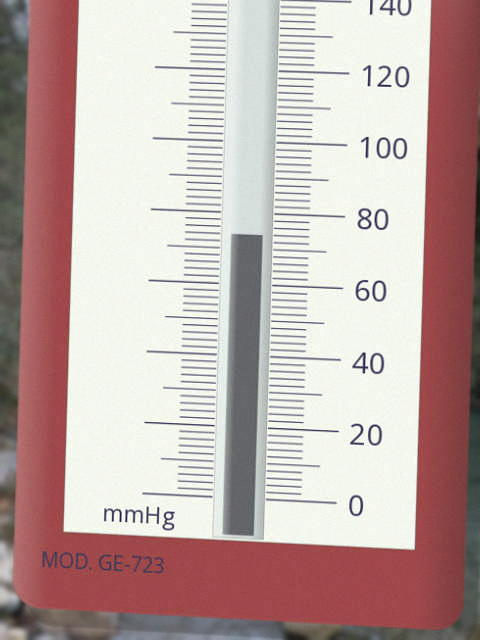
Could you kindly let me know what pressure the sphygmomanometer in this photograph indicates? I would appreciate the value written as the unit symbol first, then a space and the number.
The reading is mmHg 74
